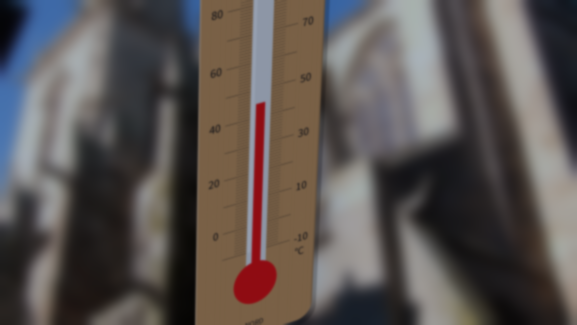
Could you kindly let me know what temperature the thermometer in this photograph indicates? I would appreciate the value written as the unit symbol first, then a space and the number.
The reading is °C 45
